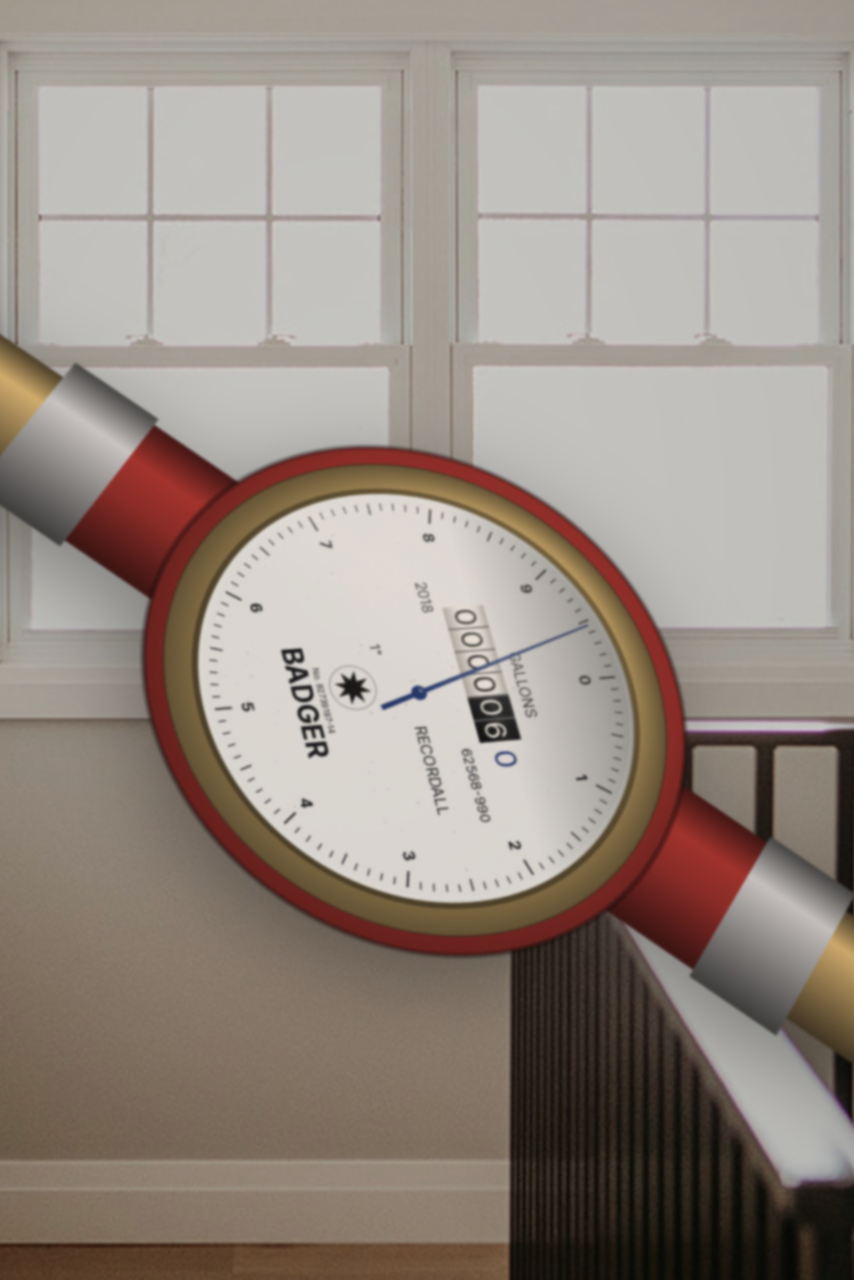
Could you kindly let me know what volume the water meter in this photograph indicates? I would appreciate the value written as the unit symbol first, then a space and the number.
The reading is gal 59.5
